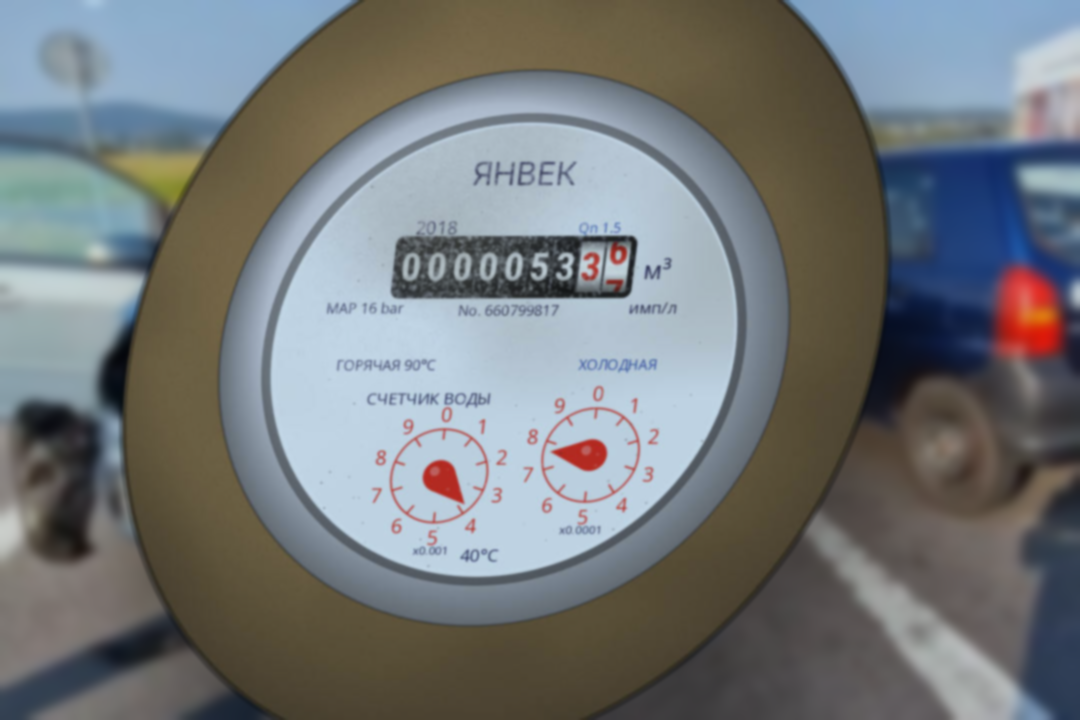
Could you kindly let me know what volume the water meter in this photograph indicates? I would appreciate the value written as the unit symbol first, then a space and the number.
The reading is m³ 53.3637
